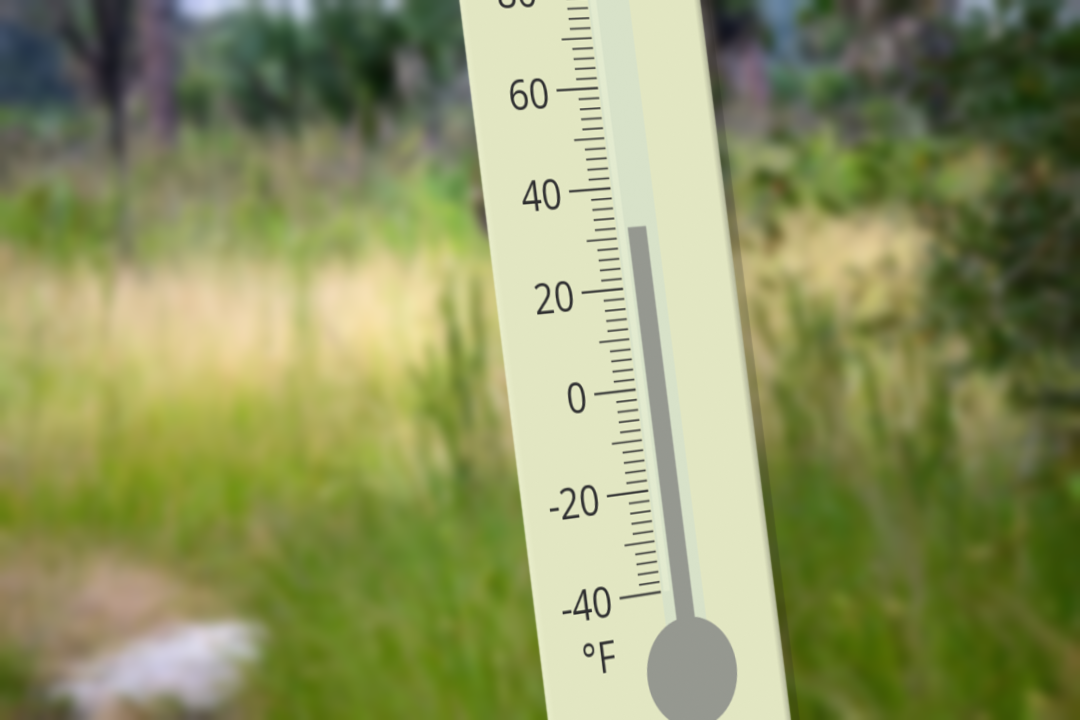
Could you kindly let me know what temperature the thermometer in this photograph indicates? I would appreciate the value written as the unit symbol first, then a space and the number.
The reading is °F 32
